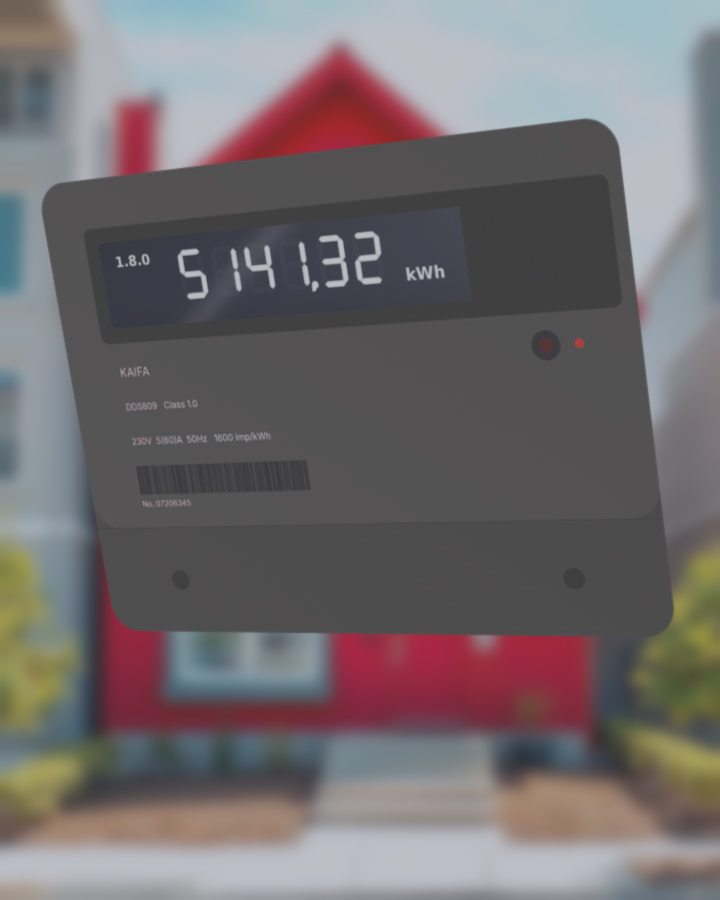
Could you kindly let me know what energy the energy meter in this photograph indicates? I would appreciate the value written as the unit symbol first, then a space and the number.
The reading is kWh 5141.32
